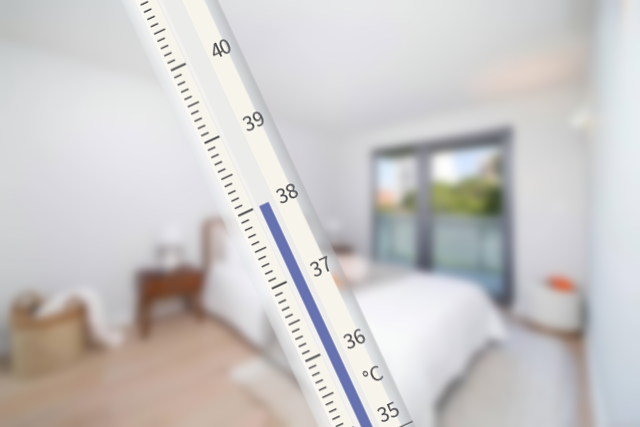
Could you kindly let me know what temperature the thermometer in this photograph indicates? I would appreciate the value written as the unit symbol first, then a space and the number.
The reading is °C 38
